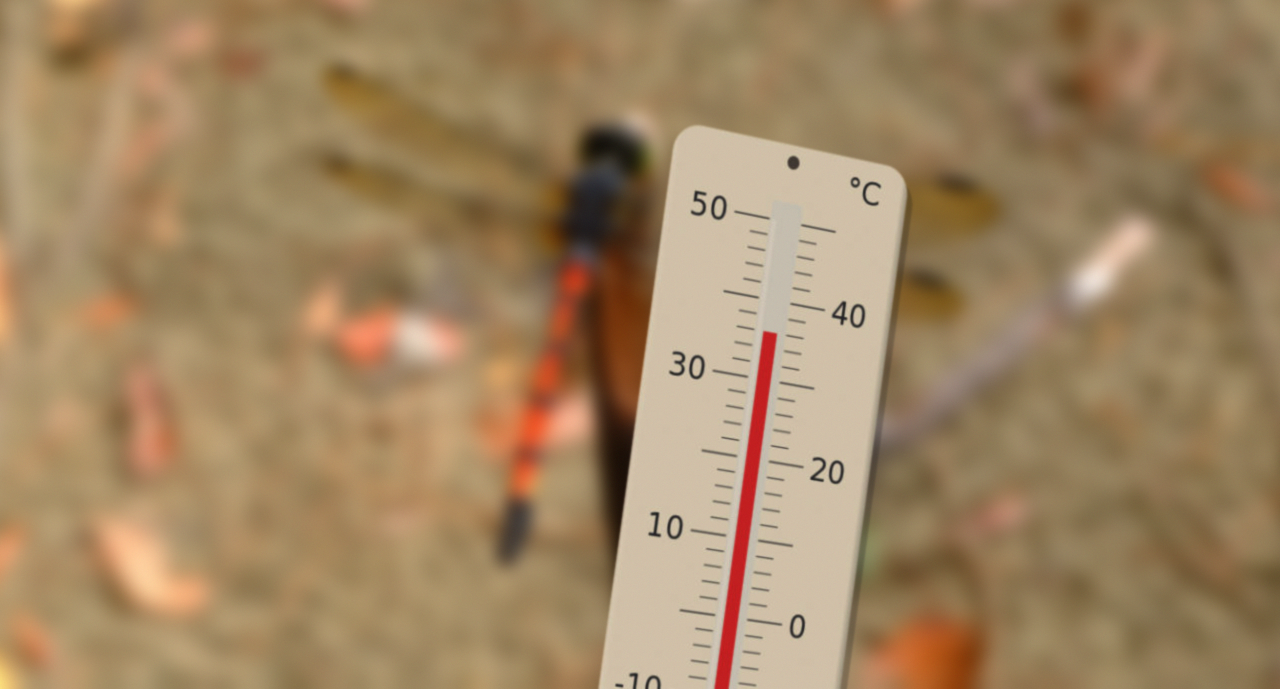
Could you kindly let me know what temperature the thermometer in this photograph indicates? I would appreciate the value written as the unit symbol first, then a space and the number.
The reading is °C 36
